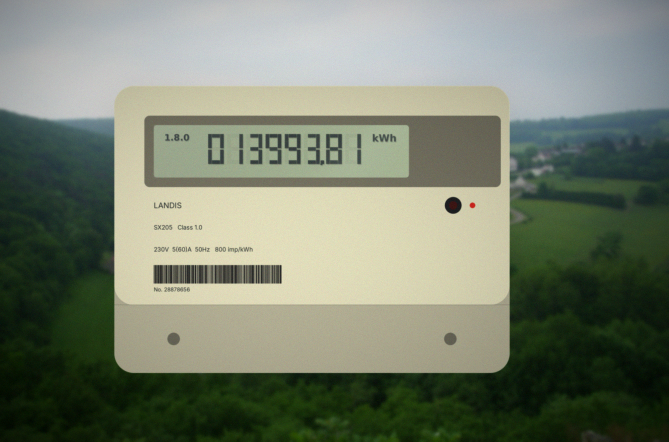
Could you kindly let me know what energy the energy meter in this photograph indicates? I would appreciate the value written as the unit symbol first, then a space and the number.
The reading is kWh 13993.81
